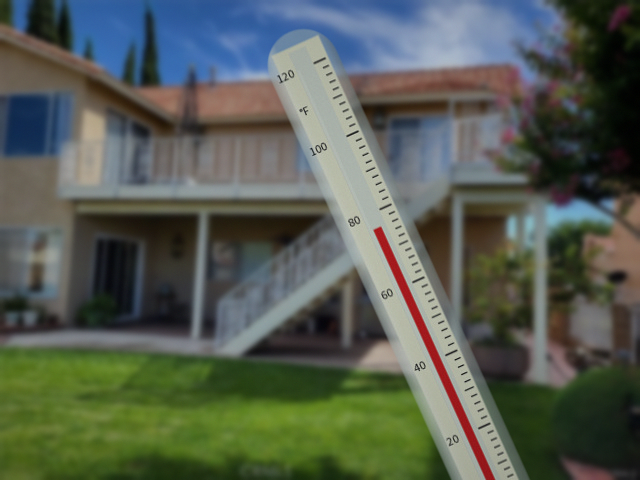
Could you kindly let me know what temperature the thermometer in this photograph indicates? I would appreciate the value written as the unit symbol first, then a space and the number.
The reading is °F 76
